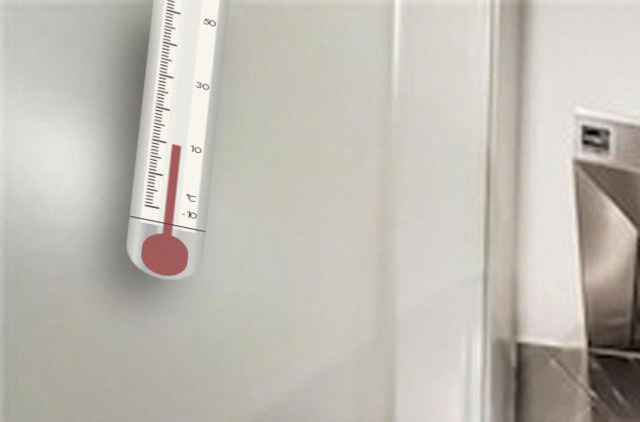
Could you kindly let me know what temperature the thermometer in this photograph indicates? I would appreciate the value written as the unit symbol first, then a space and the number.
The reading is °C 10
